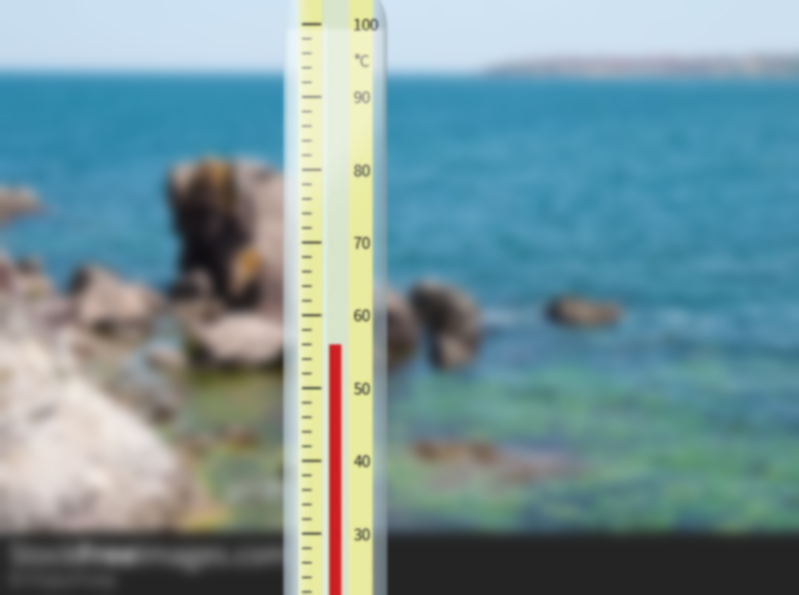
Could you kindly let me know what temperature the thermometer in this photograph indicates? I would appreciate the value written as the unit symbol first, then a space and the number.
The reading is °C 56
